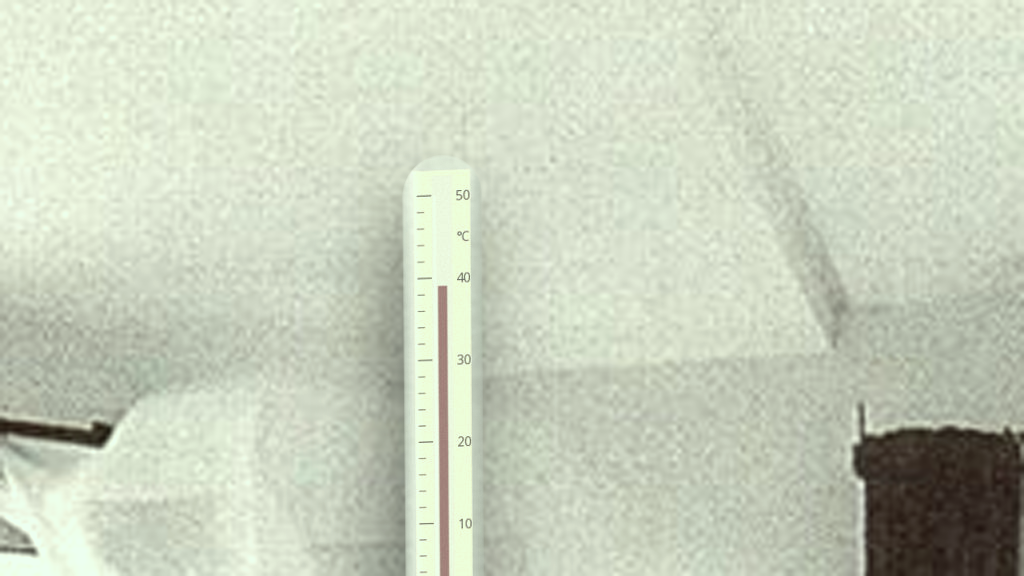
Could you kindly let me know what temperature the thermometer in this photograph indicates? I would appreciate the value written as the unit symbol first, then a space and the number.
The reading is °C 39
